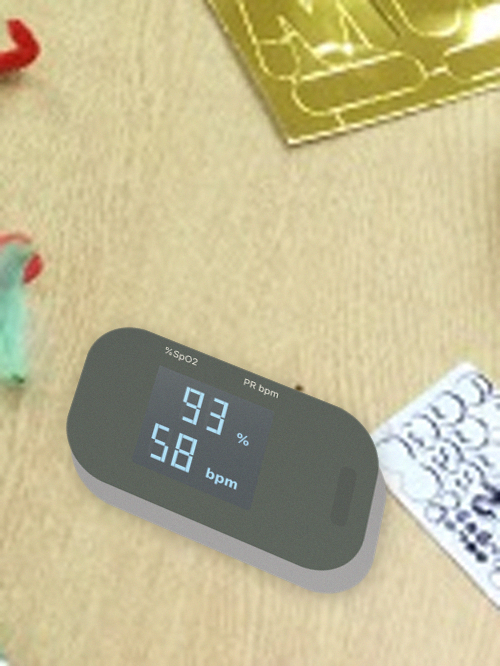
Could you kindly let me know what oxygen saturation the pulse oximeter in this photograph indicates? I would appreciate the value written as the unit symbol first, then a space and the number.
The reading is % 93
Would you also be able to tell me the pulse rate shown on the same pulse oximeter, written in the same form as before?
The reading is bpm 58
